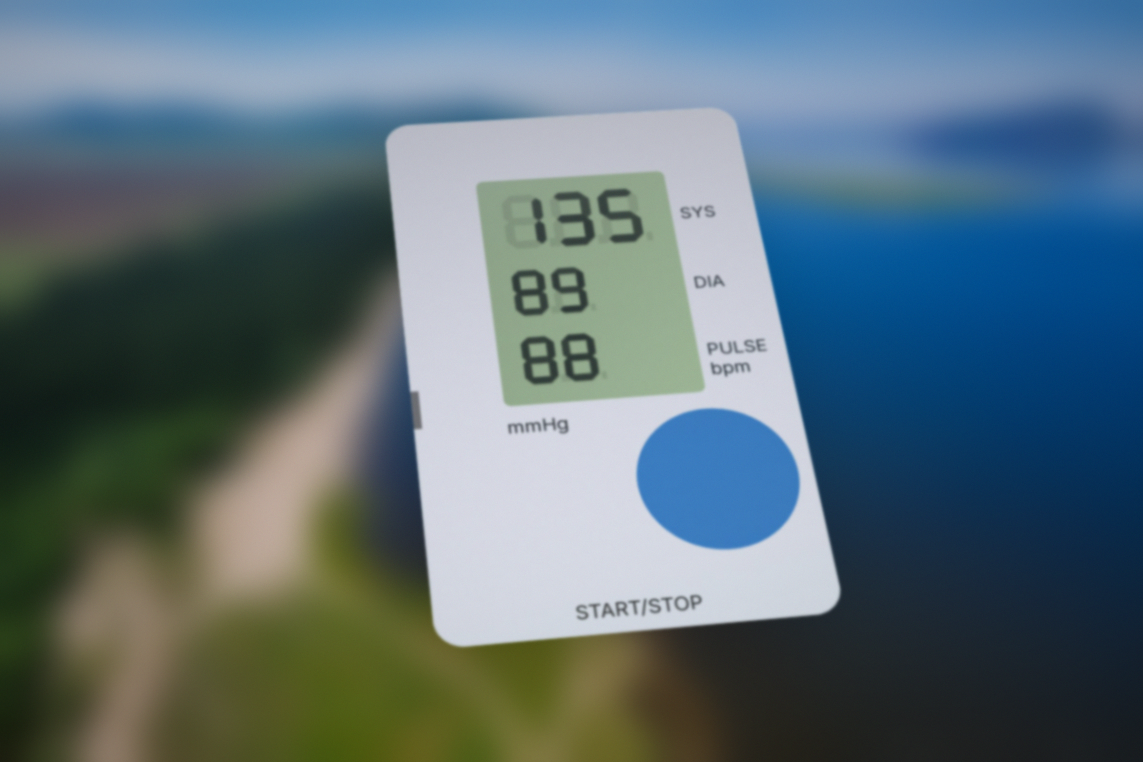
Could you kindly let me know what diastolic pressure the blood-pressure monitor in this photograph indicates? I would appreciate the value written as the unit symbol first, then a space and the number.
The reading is mmHg 89
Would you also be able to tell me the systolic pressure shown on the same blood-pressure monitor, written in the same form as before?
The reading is mmHg 135
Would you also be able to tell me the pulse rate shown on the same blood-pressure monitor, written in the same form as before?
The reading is bpm 88
